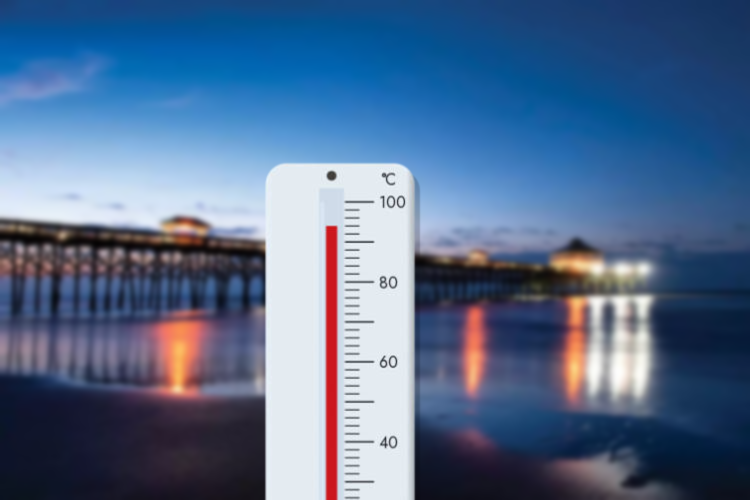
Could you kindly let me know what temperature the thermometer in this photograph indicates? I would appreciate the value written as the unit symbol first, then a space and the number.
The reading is °C 94
